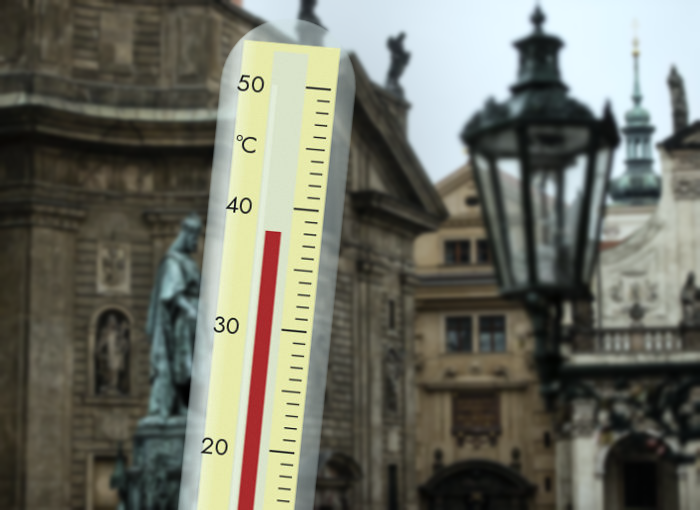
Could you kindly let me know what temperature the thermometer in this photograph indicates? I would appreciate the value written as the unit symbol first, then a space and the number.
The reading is °C 38
